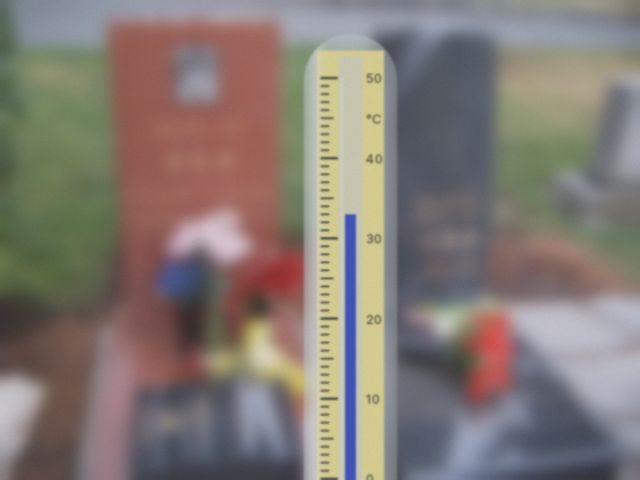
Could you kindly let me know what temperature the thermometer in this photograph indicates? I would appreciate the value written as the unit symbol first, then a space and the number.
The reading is °C 33
